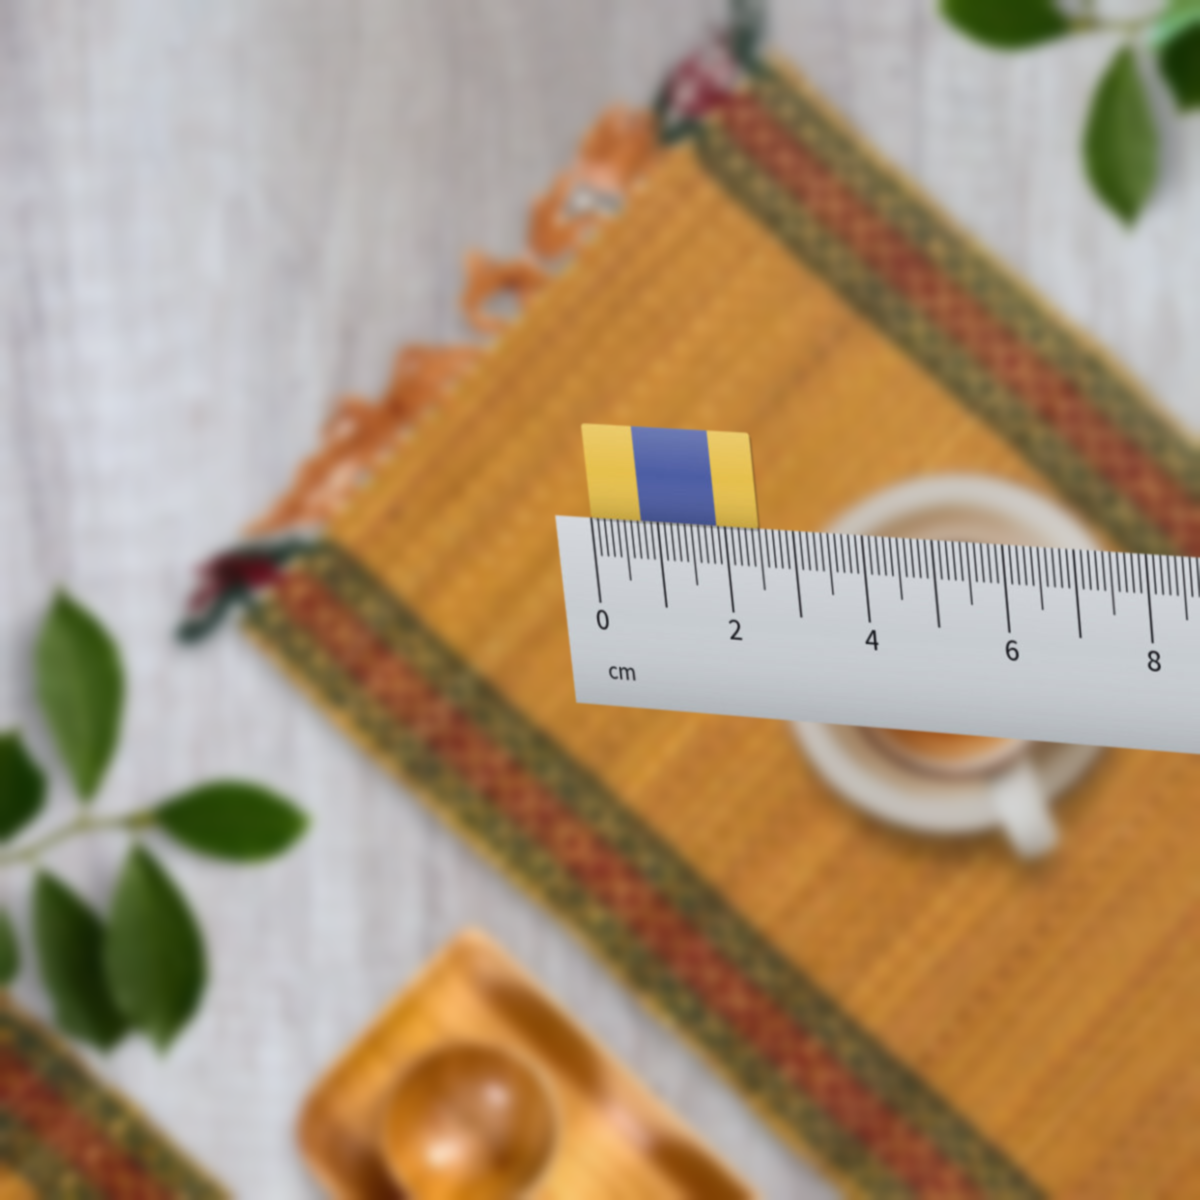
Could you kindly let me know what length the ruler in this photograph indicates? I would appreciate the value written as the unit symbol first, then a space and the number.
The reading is cm 2.5
